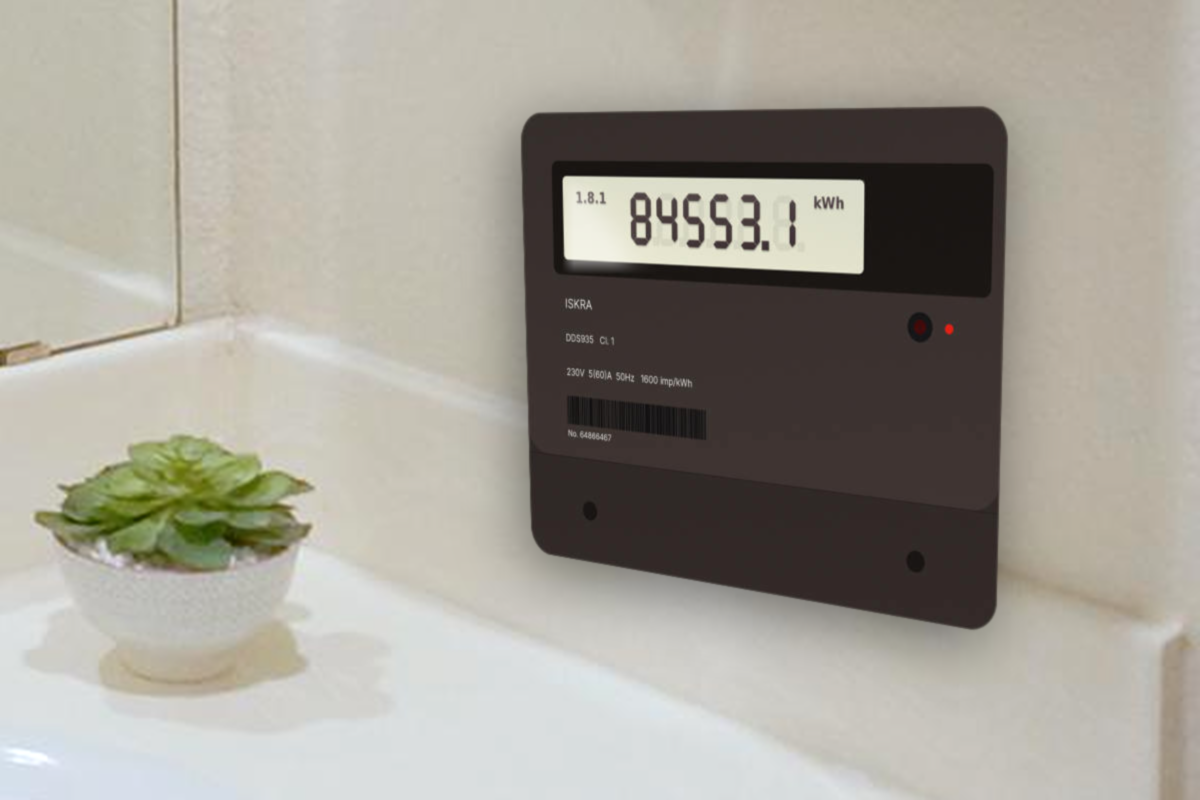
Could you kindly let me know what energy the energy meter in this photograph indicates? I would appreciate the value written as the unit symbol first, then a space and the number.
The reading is kWh 84553.1
